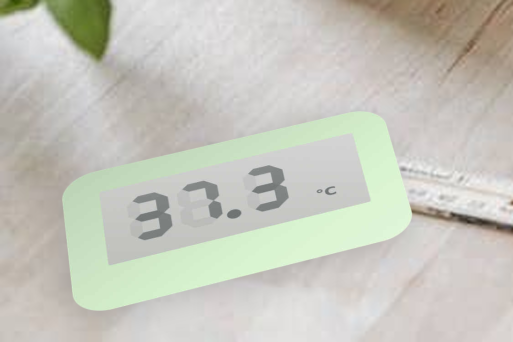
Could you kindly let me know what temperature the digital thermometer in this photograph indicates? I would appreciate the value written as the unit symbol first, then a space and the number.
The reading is °C 37.3
